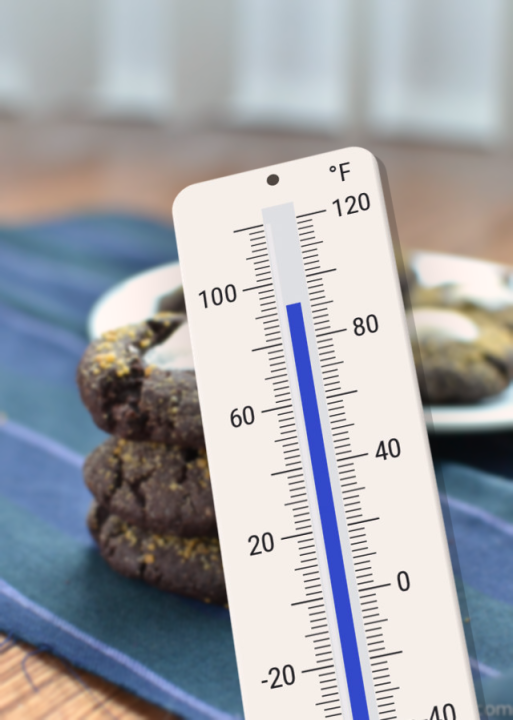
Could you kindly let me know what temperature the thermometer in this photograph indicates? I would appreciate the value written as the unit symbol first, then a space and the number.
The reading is °F 92
